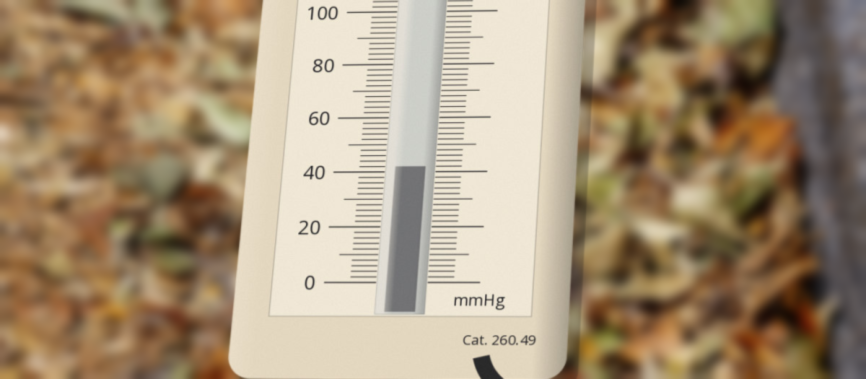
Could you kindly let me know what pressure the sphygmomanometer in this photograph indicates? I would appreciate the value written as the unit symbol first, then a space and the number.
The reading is mmHg 42
